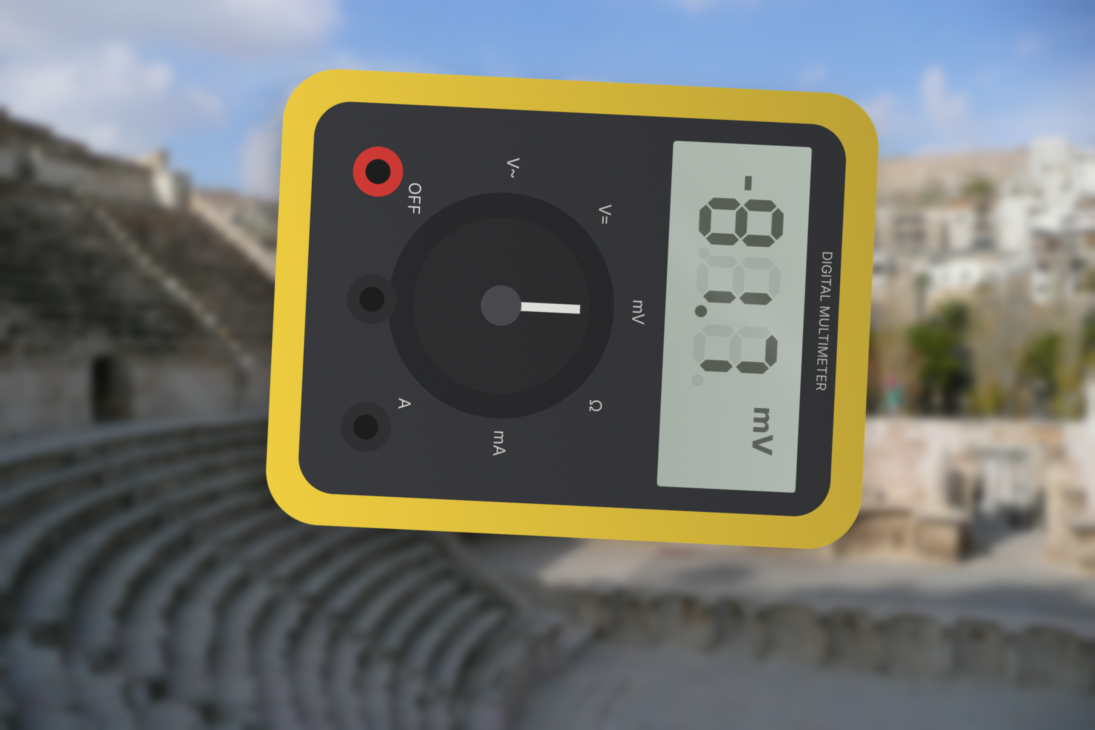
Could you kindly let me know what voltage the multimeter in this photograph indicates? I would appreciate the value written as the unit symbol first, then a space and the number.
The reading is mV -81.7
